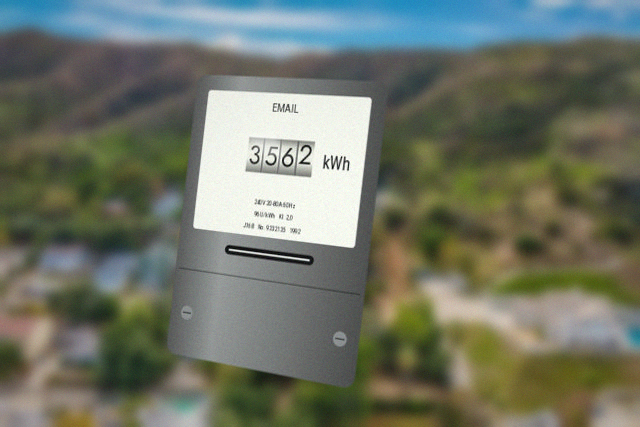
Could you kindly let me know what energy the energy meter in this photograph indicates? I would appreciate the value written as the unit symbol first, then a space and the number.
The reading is kWh 3562
